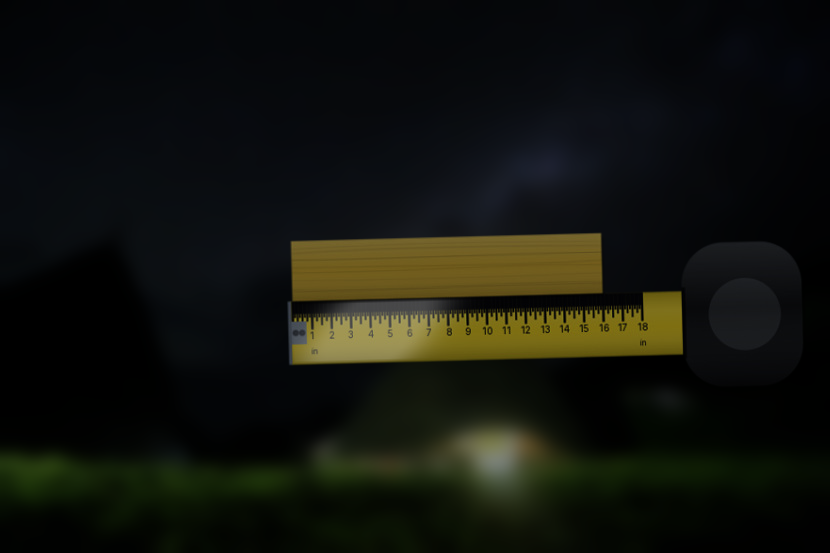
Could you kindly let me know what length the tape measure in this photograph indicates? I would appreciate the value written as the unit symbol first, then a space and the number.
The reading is in 16
